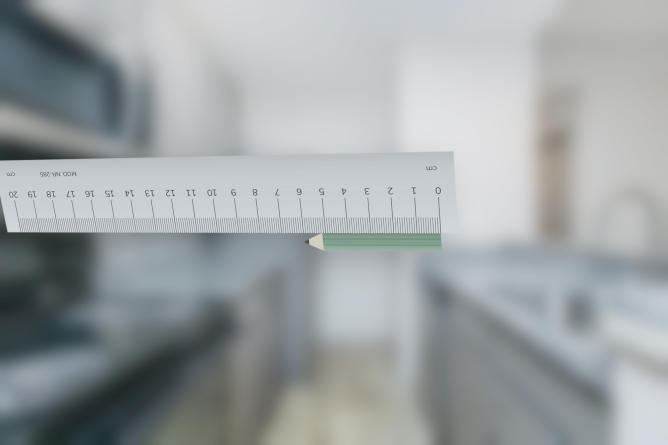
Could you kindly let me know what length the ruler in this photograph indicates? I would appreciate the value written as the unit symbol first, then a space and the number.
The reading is cm 6
